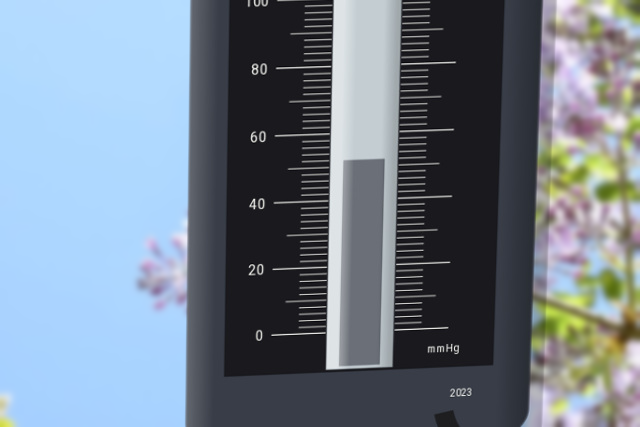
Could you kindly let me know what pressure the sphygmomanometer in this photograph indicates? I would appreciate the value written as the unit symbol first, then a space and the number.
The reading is mmHg 52
